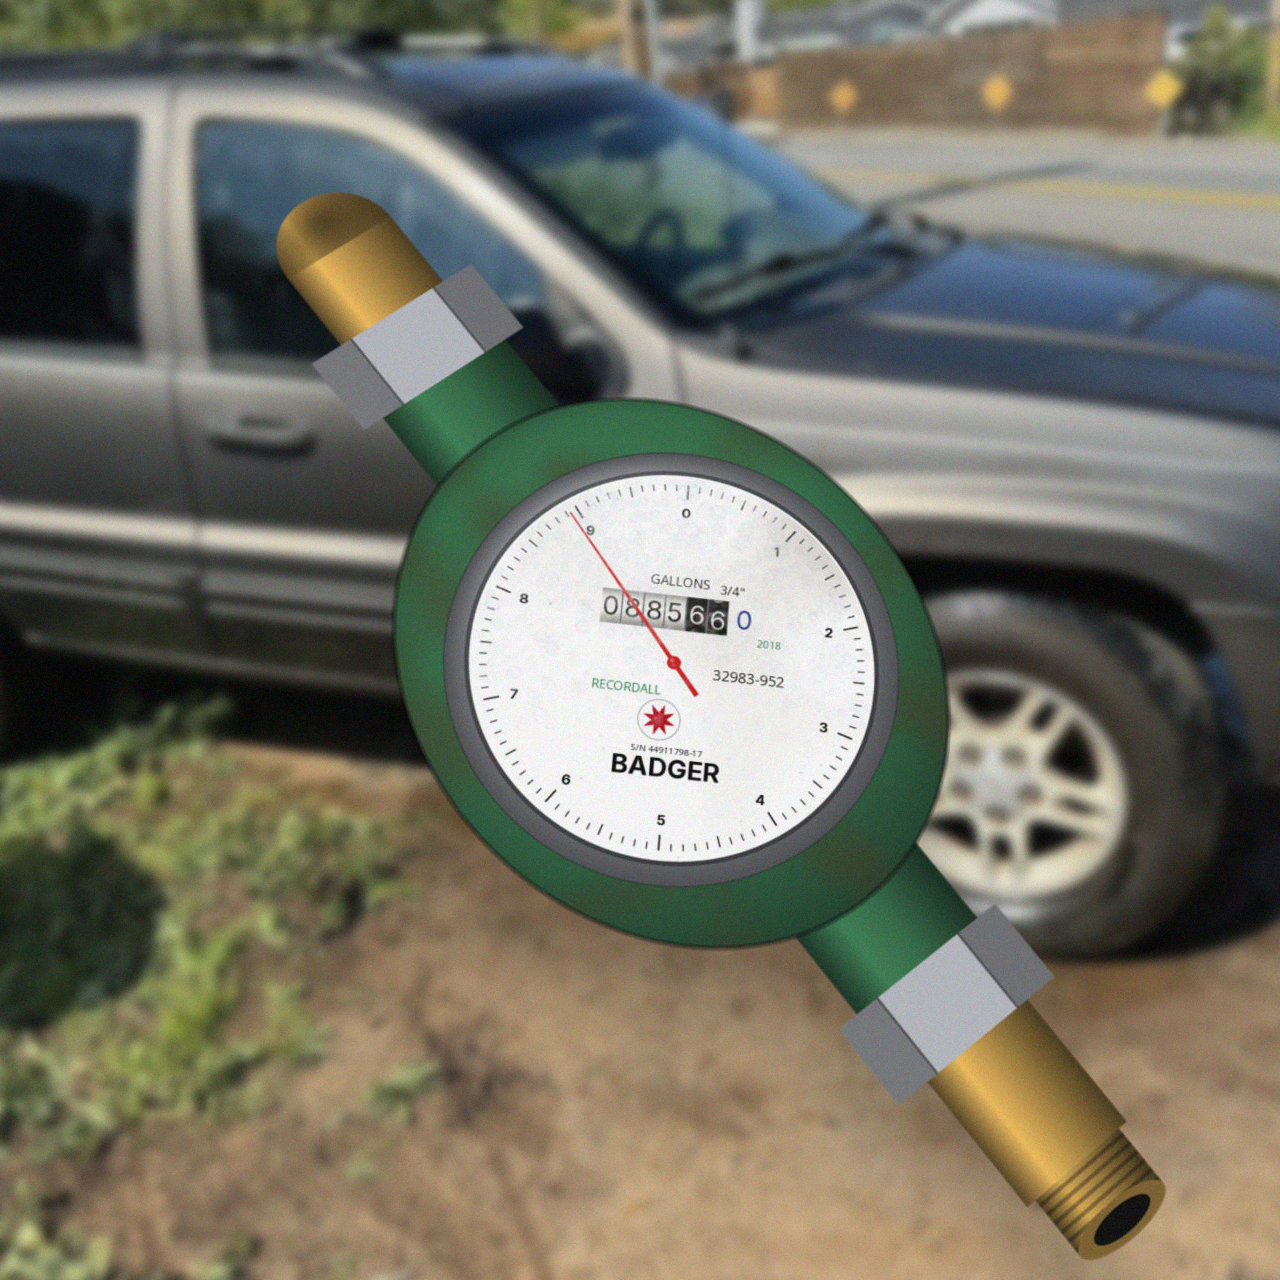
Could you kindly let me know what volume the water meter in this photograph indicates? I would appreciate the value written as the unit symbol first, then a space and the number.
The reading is gal 885658.9
